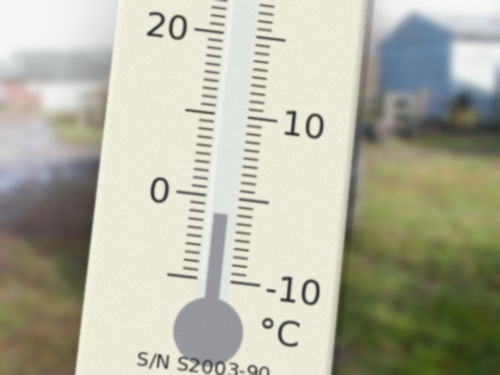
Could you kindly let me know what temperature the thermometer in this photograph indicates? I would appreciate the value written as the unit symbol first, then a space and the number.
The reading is °C -2
